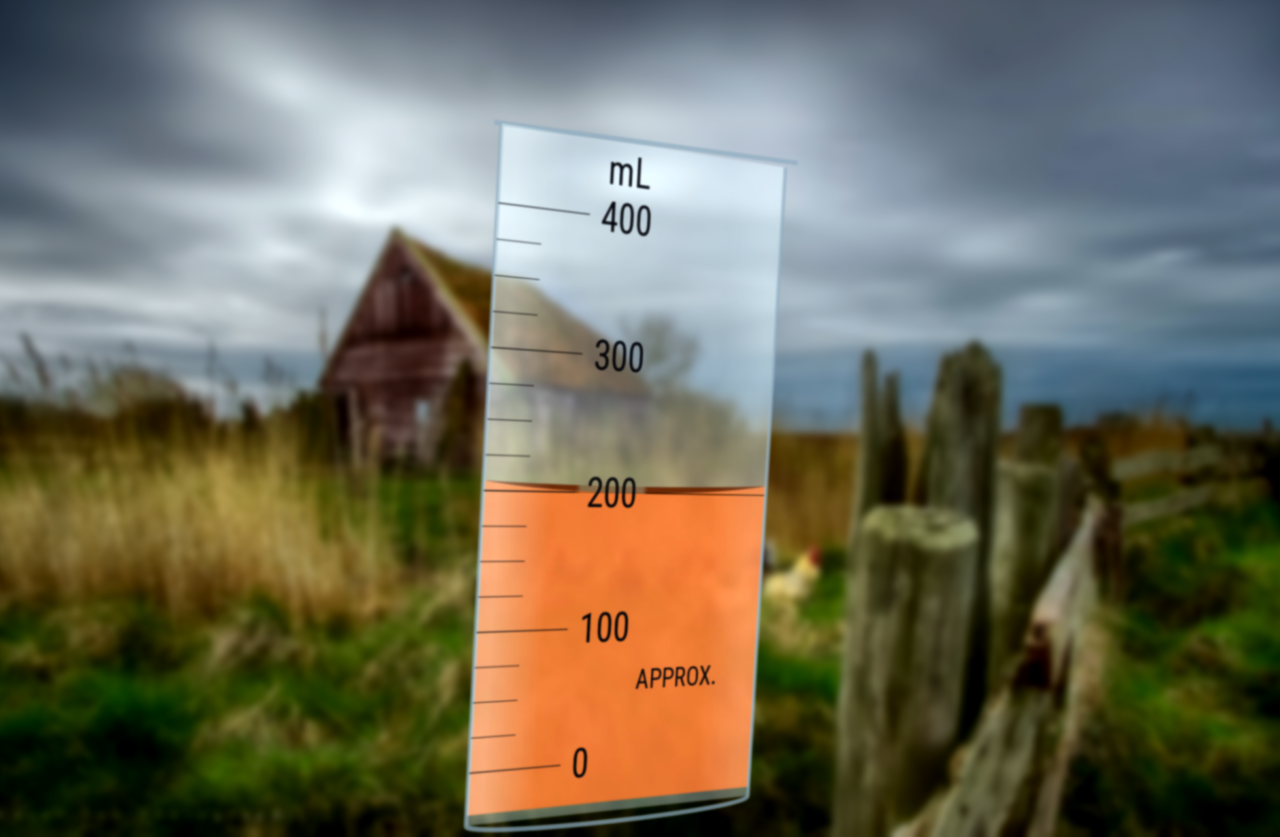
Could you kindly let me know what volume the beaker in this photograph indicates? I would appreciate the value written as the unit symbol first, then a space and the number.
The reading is mL 200
